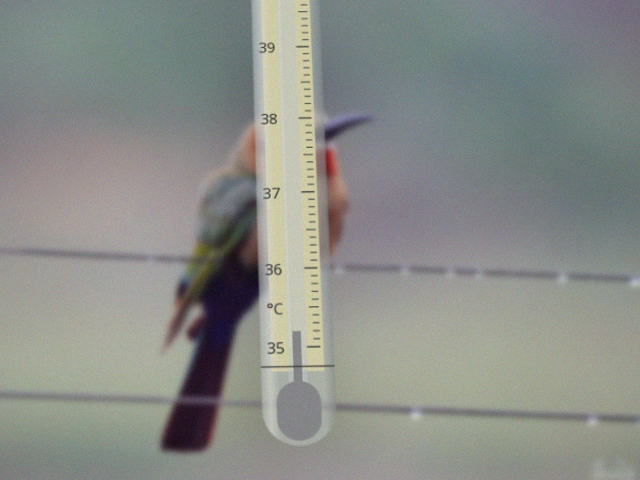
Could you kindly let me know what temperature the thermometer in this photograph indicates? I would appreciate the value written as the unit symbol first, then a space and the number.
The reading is °C 35.2
